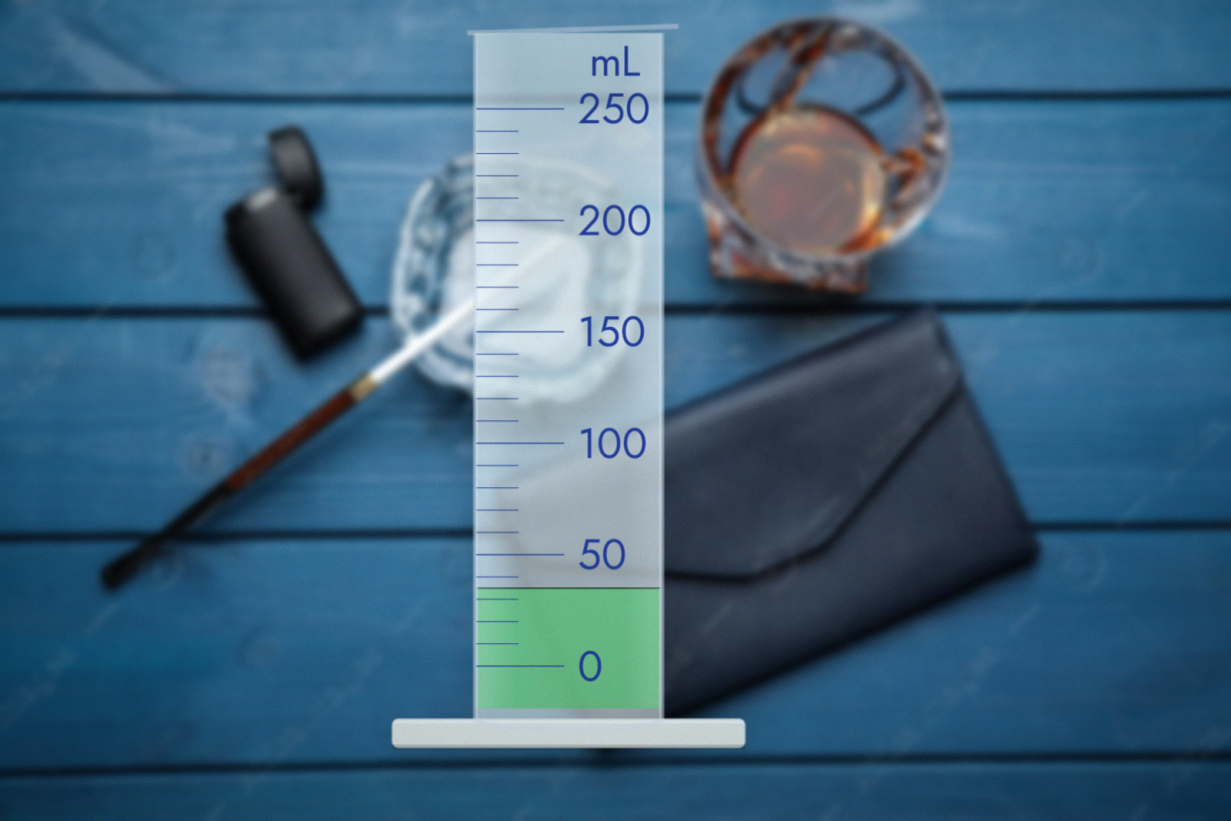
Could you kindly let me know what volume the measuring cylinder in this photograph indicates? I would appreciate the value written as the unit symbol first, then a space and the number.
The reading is mL 35
